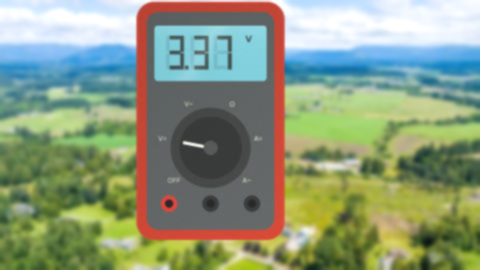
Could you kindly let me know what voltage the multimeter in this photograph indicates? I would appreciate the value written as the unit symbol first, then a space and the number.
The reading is V 3.37
